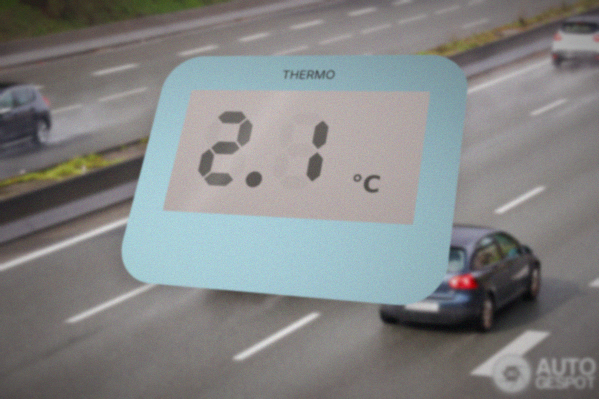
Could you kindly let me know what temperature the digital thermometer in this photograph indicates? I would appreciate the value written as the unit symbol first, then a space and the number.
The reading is °C 2.1
